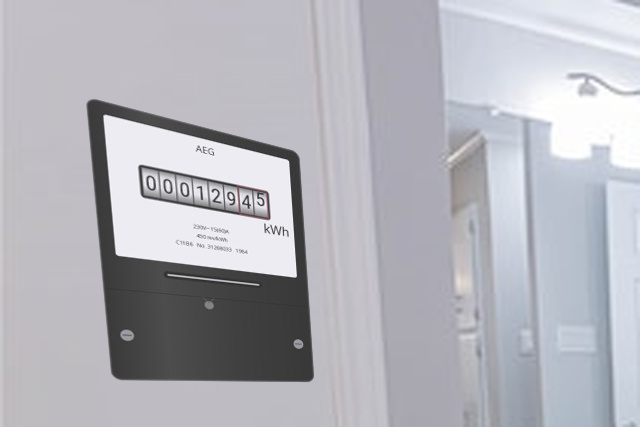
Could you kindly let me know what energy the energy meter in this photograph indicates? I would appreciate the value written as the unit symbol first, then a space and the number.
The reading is kWh 129.45
